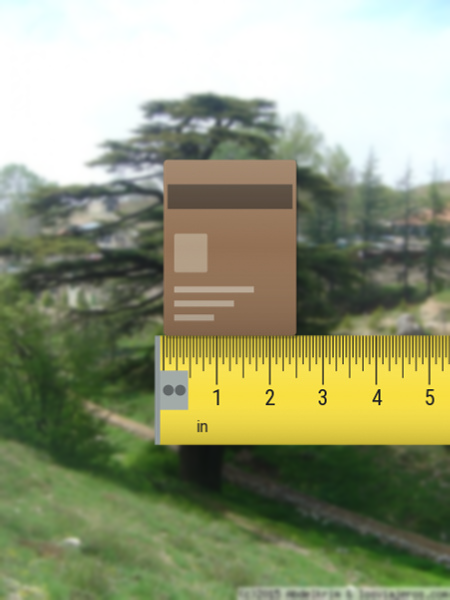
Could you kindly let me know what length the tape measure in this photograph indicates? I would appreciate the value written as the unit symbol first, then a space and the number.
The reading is in 2.5
